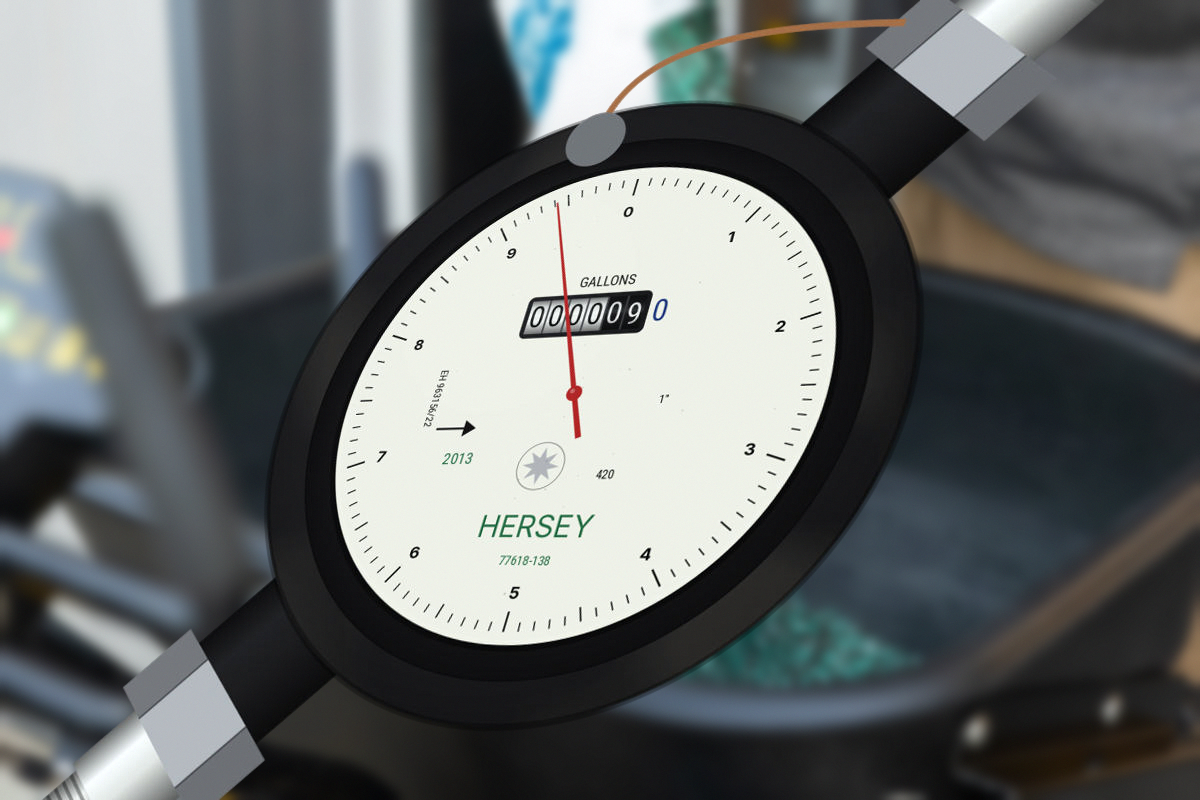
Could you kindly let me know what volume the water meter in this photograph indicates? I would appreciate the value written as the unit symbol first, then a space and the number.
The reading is gal 89.4
